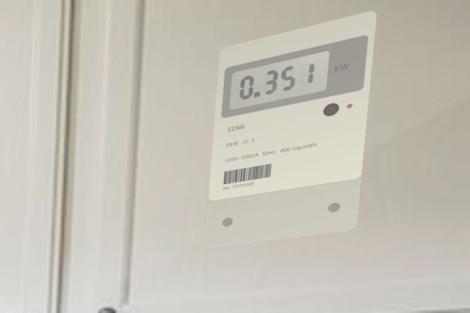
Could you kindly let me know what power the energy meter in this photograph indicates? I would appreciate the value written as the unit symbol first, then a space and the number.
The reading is kW 0.351
